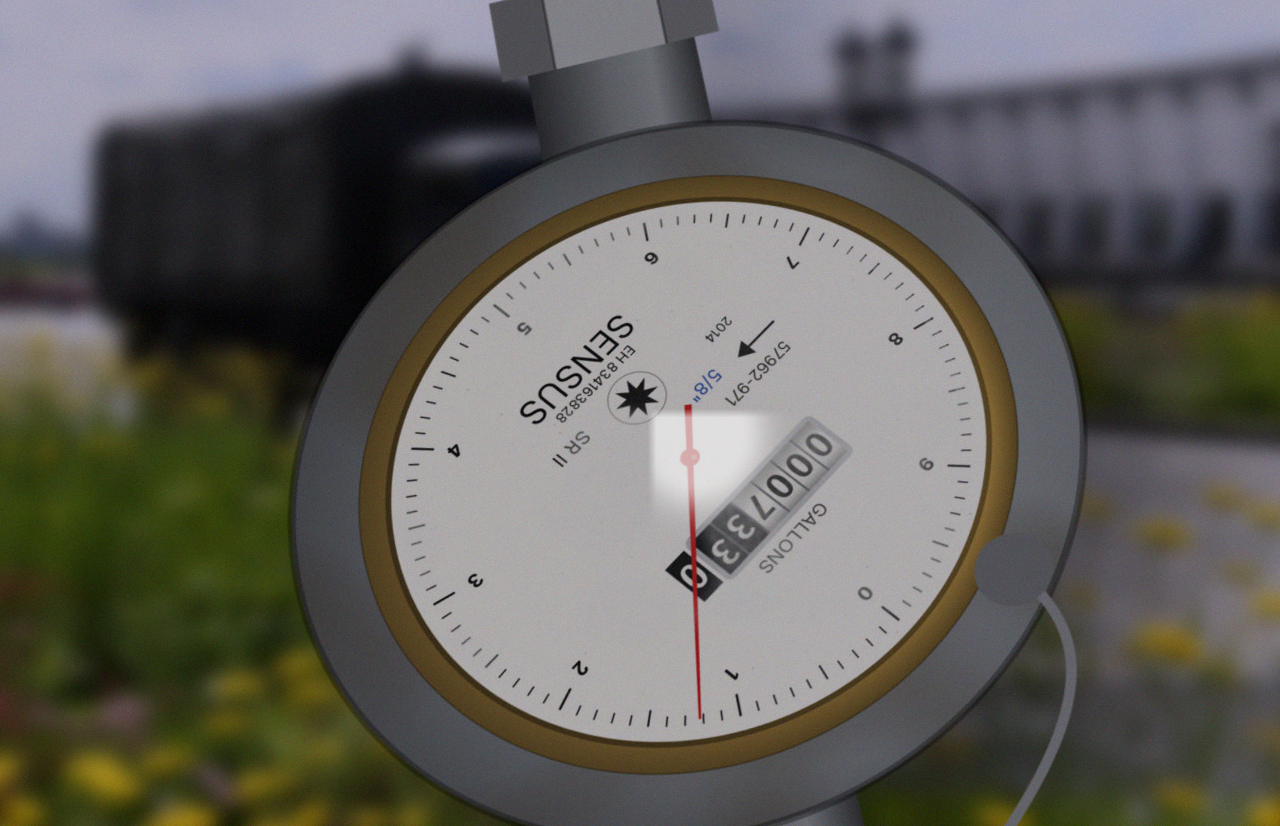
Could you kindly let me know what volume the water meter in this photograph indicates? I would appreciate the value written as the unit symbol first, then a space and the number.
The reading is gal 7331.2
